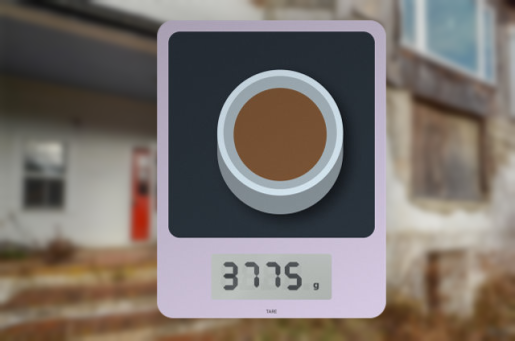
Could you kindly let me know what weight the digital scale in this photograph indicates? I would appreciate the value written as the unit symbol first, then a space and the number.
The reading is g 3775
